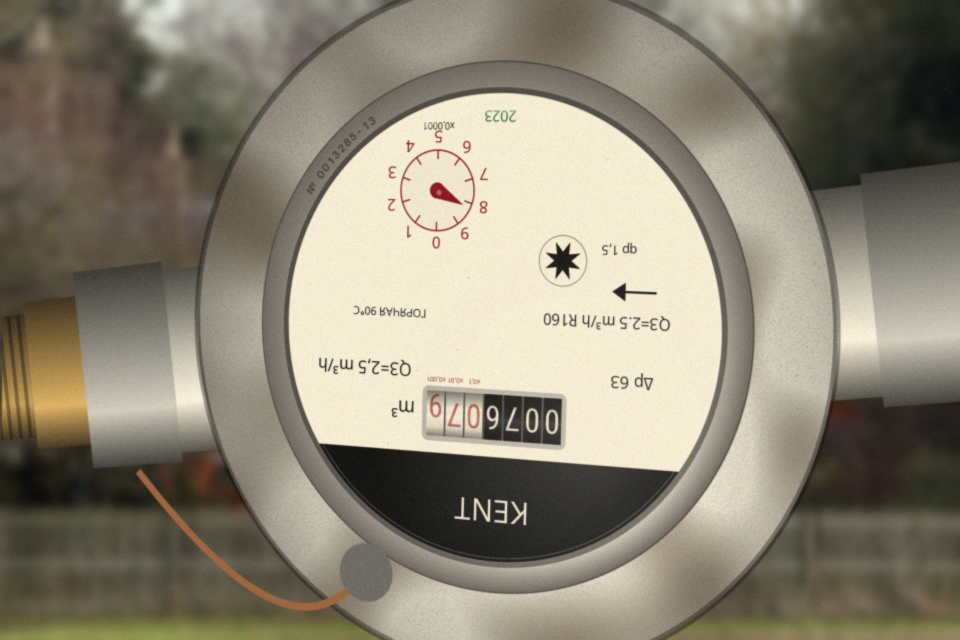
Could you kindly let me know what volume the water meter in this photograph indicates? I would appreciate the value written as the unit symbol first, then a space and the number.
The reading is m³ 76.0788
